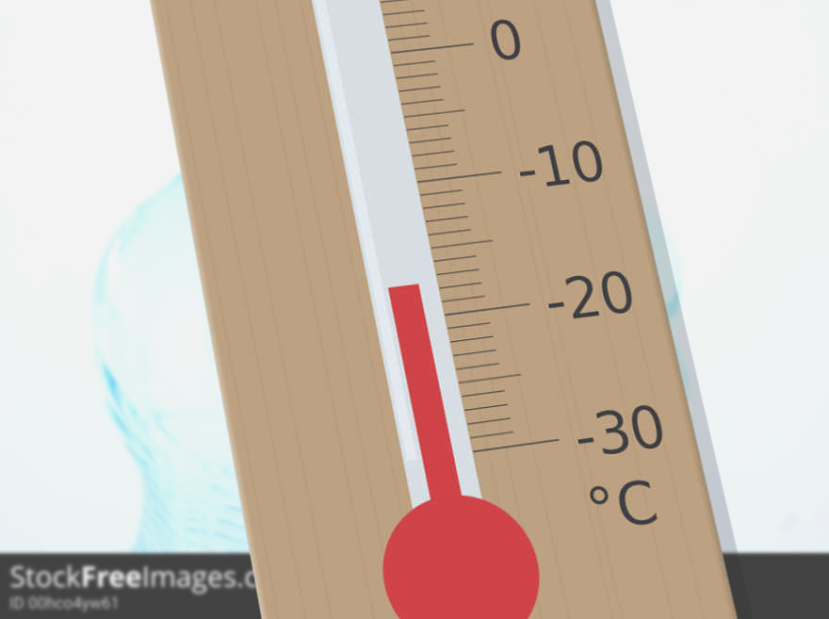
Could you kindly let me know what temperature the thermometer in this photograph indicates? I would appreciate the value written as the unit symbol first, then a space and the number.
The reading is °C -17.5
